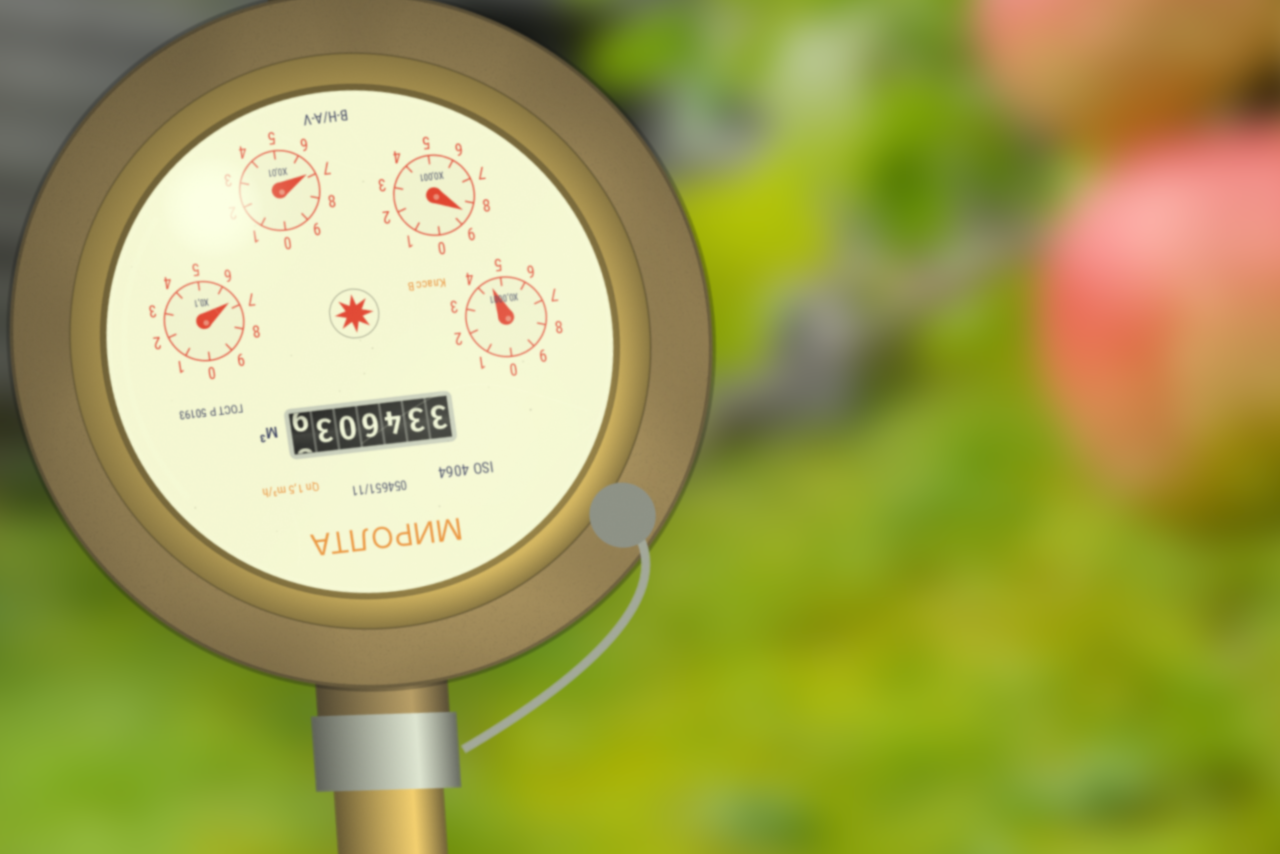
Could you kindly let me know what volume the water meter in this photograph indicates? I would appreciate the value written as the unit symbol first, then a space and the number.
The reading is m³ 3346038.6684
